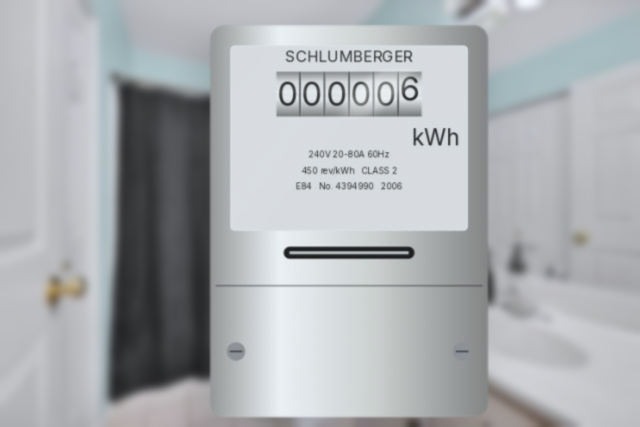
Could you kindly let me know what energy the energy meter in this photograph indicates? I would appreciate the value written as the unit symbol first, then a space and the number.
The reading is kWh 6
